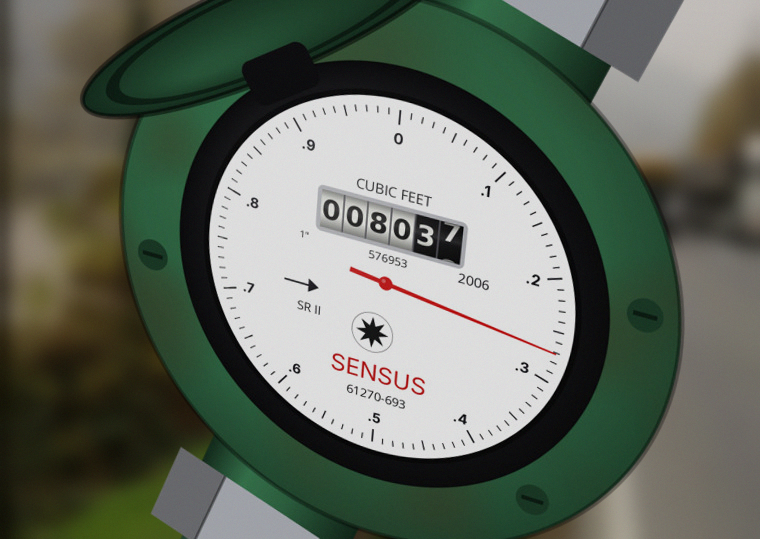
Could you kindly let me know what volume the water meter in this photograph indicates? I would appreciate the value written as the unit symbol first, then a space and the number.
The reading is ft³ 8037.27
